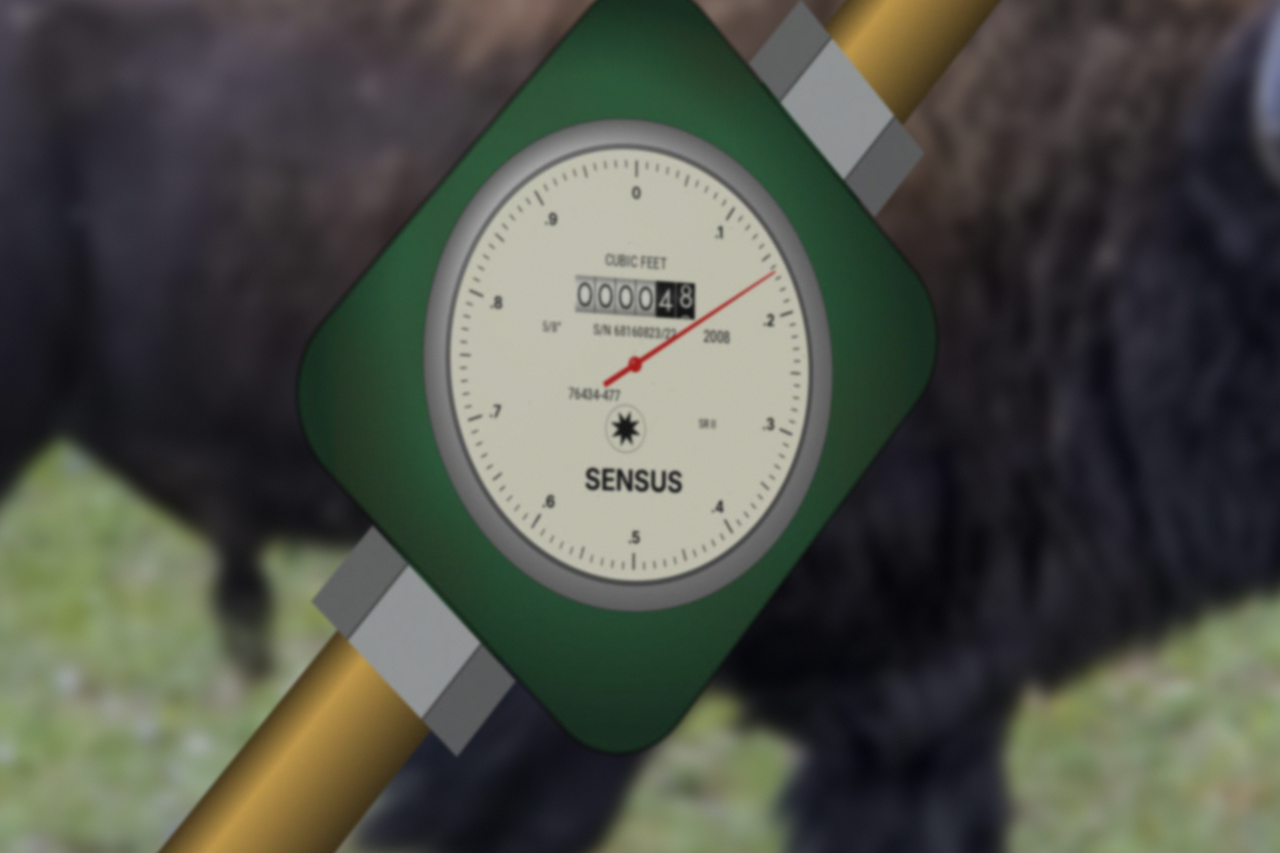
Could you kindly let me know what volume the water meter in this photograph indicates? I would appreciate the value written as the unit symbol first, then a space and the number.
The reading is ft³ 48.16
